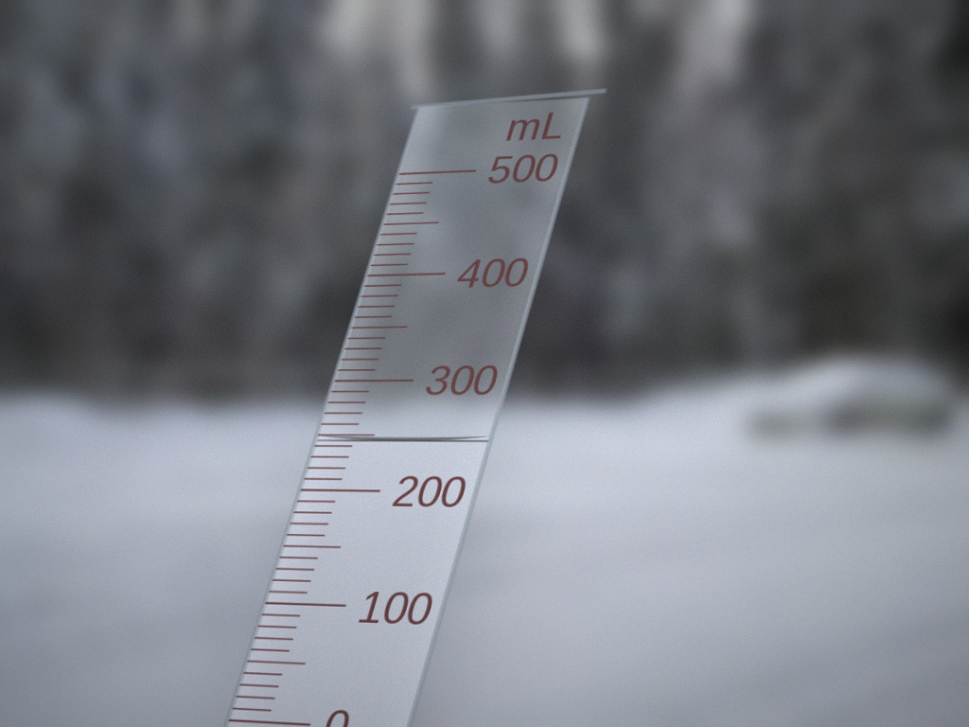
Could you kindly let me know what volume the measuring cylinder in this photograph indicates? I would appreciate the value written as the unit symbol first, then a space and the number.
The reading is mL 245
